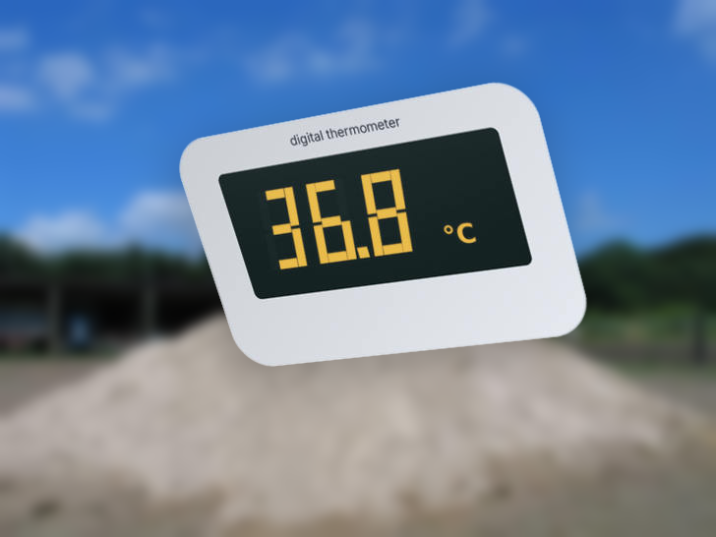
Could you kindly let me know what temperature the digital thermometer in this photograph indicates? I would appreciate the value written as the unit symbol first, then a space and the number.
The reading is °C 36.8
